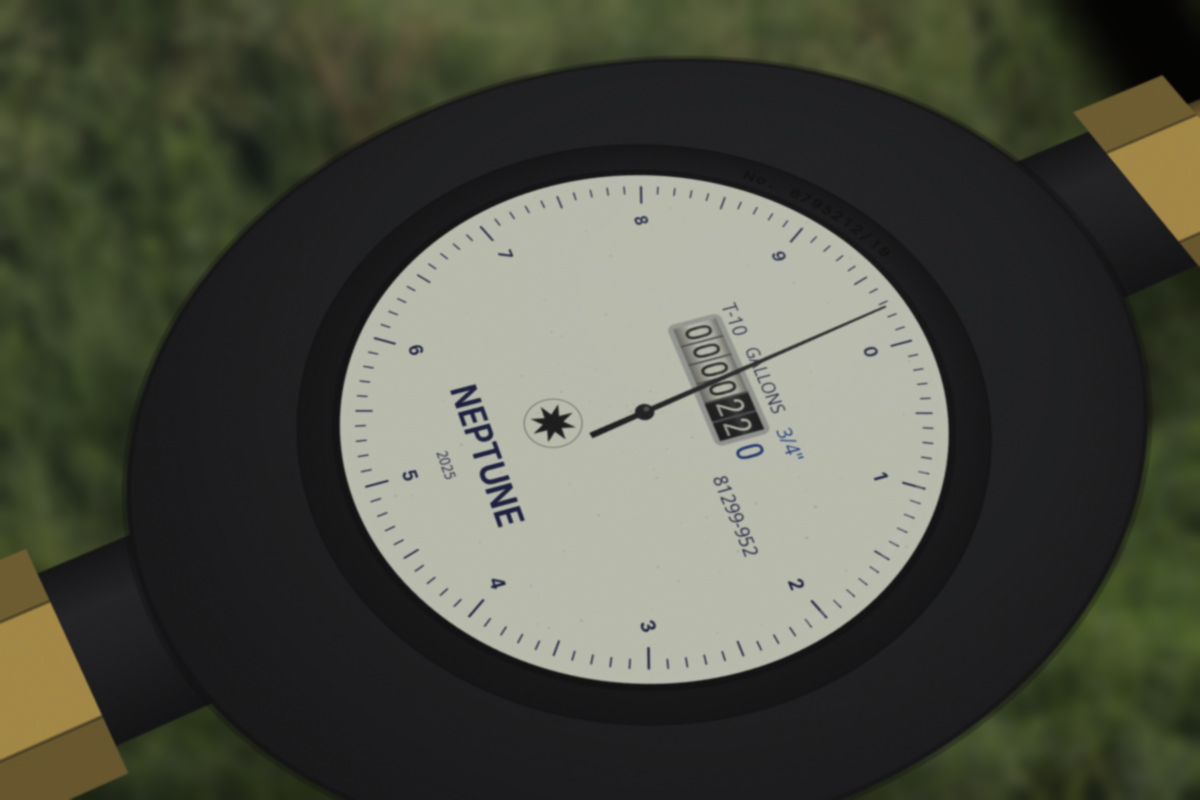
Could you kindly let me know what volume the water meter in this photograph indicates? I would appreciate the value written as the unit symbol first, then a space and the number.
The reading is gal 219.7
